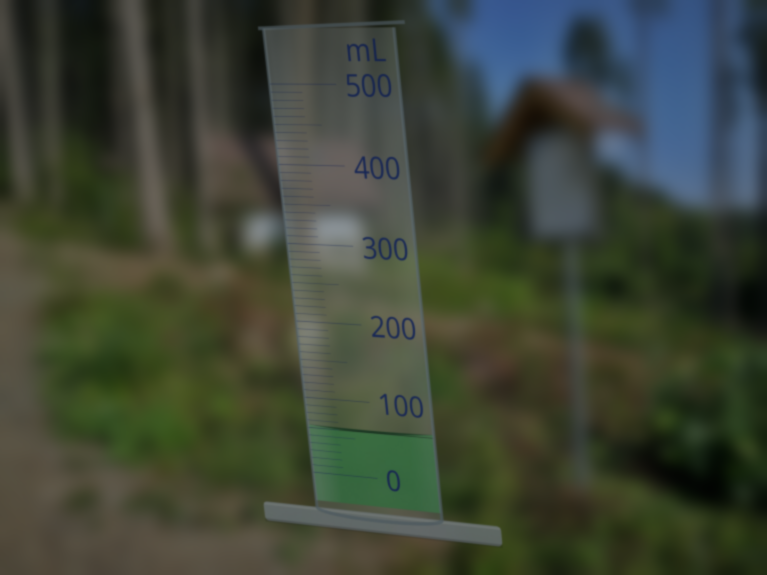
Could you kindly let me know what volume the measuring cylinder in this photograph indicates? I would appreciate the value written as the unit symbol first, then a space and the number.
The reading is mL 60
